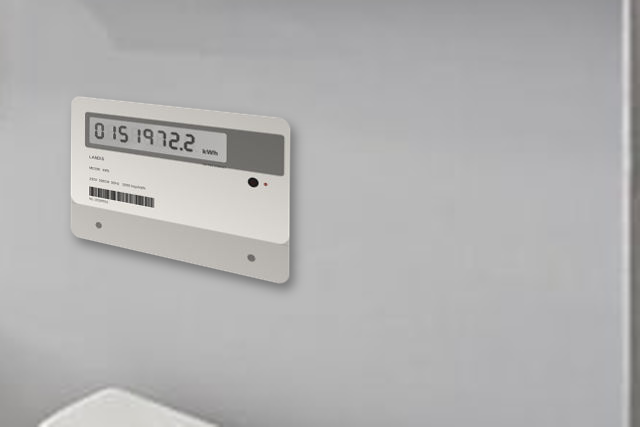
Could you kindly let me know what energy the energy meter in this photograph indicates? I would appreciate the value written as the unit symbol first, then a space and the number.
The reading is kWh 151972.2
